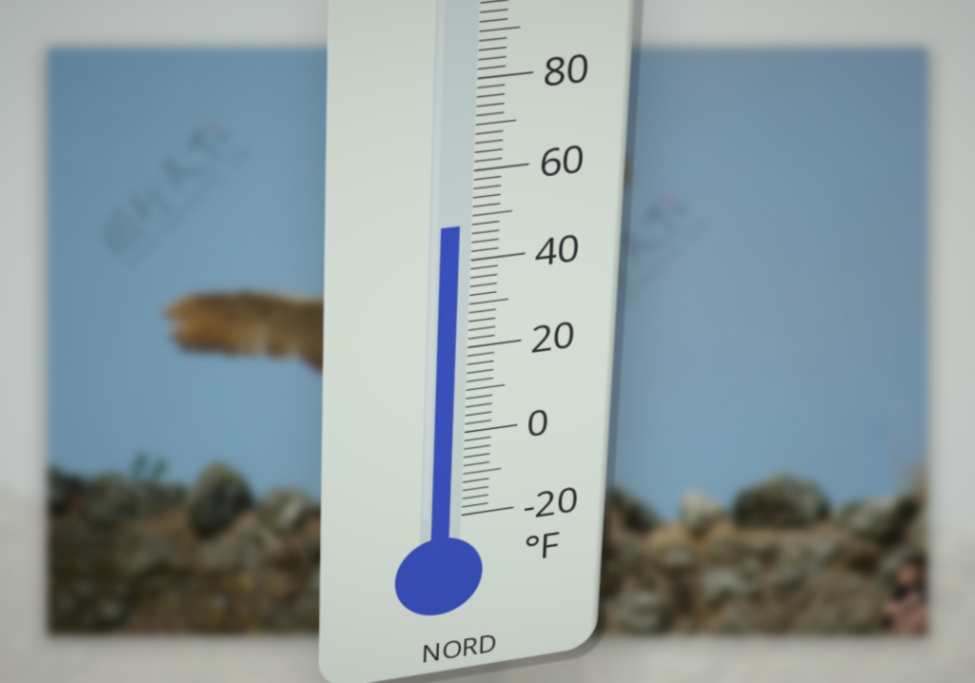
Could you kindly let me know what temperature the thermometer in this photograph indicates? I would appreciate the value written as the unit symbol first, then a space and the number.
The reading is °F 48
